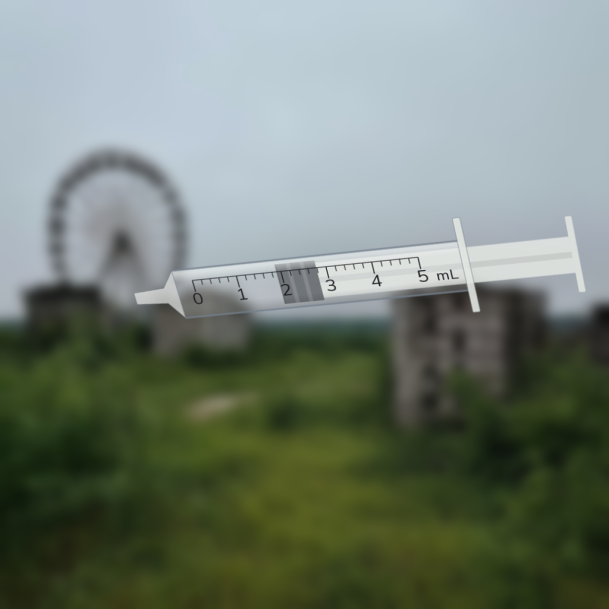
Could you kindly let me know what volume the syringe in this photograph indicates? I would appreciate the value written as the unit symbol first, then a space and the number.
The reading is mL 1.9
